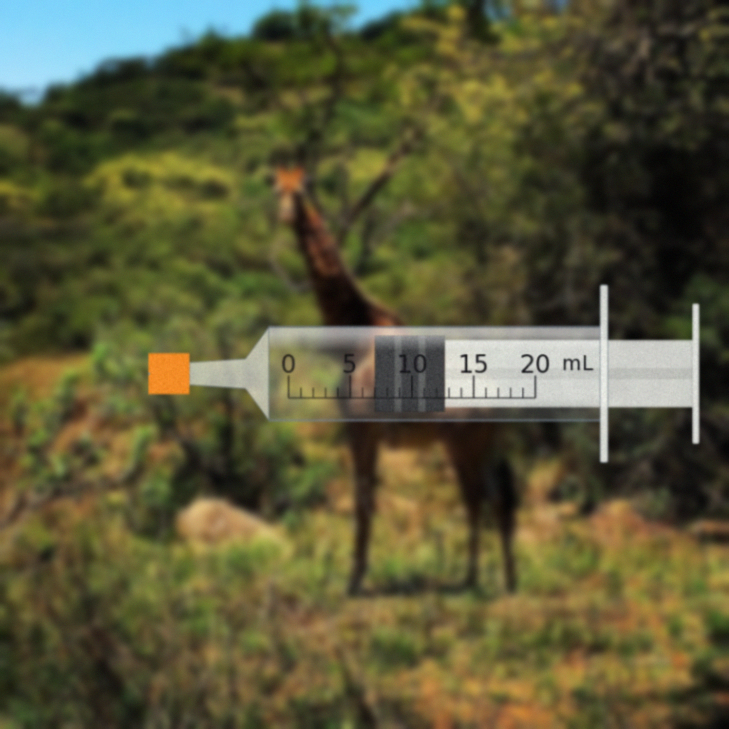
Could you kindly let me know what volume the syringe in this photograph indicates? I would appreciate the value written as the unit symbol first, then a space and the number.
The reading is mL 7
